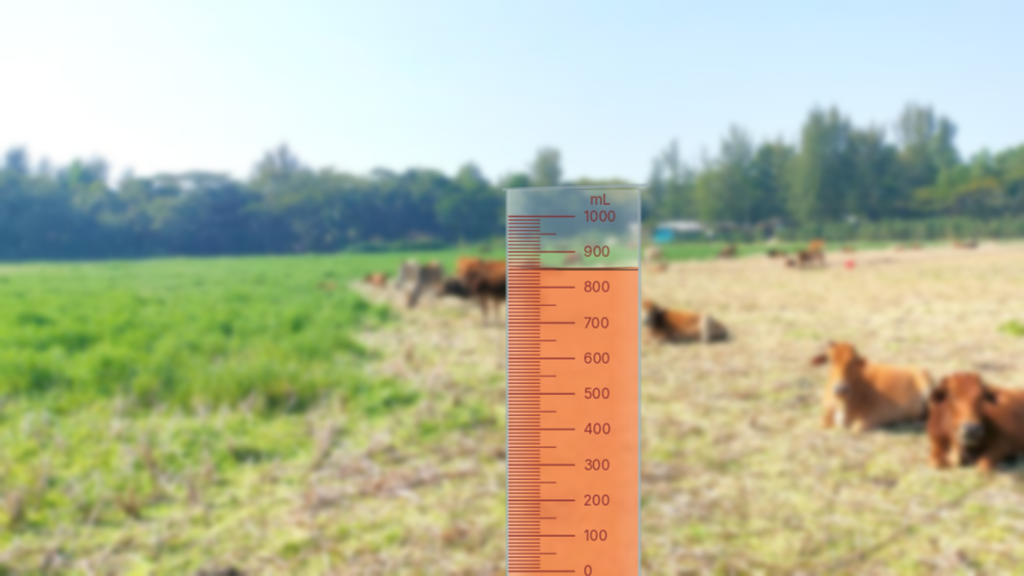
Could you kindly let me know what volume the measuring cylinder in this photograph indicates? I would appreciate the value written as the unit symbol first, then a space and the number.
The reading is mL 850
